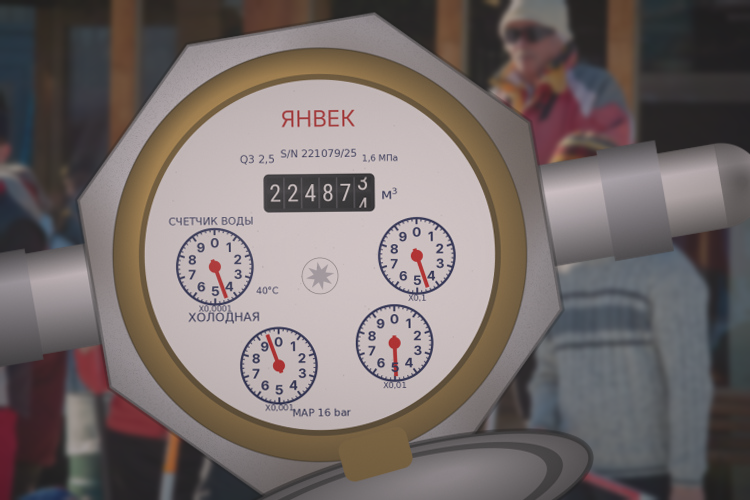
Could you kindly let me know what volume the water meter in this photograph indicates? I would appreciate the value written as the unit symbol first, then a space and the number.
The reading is m³ 224873.4494
